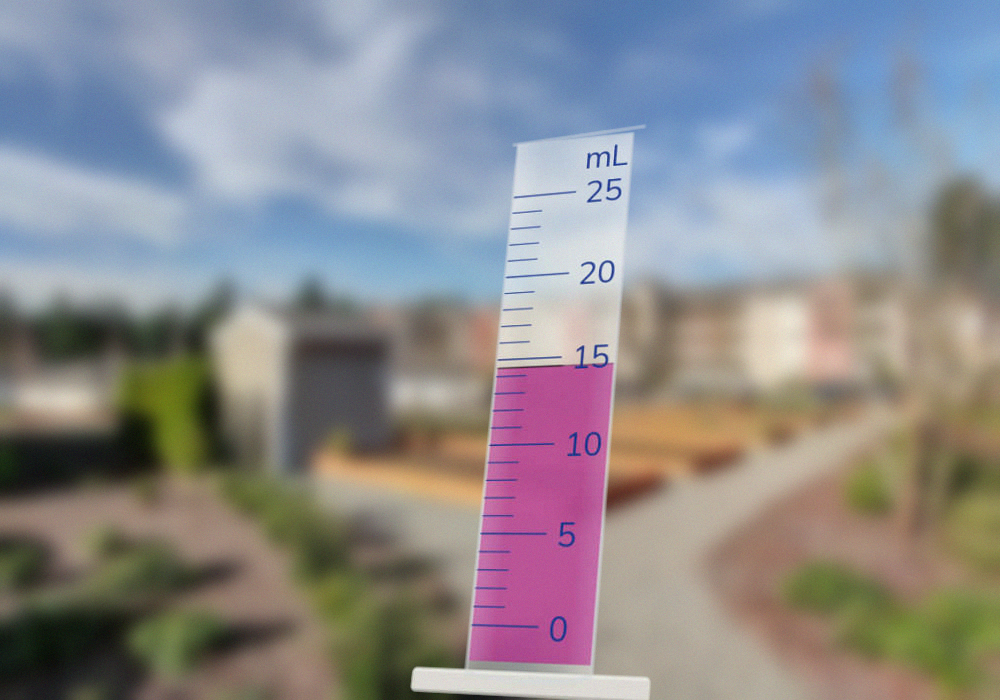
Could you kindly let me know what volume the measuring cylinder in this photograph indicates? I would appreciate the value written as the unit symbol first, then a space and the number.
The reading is mL 14.5
